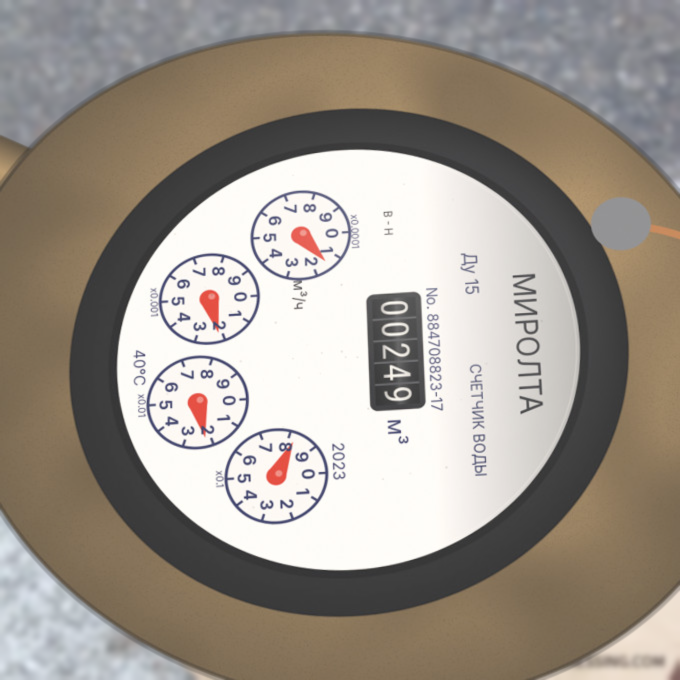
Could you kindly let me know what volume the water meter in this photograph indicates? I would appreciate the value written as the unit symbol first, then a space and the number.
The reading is m³ 249.8221
